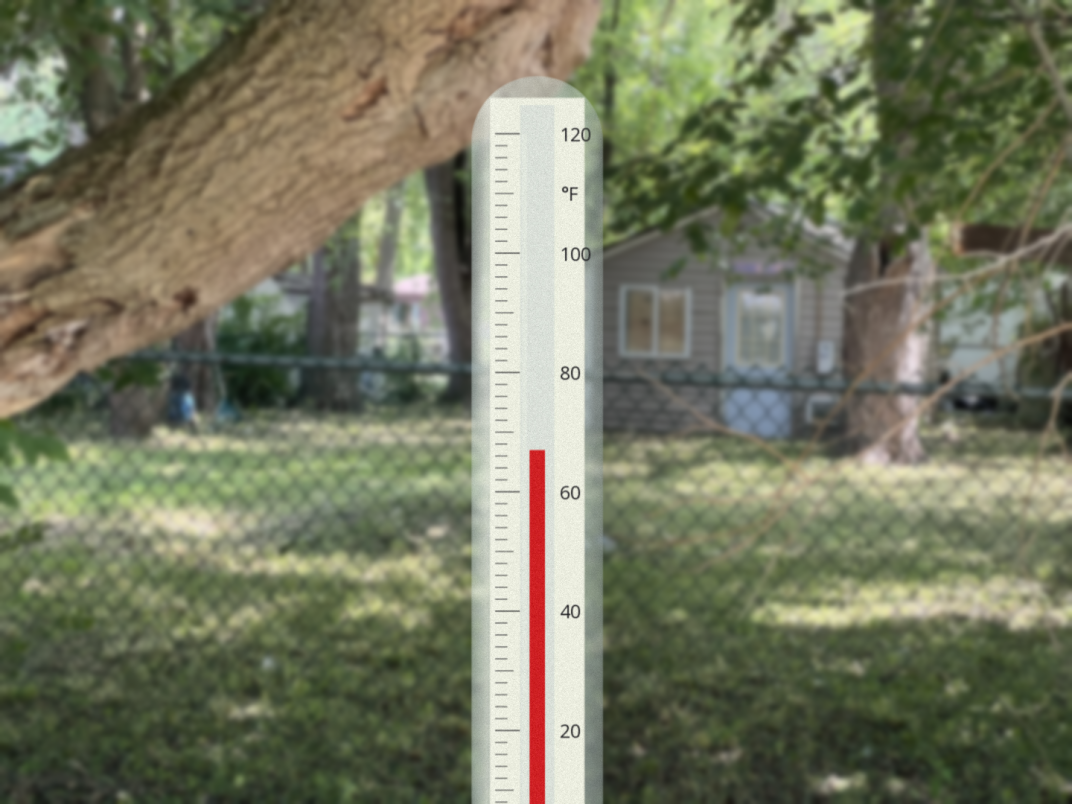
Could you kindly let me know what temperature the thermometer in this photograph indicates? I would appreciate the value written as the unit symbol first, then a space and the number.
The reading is °F 67
